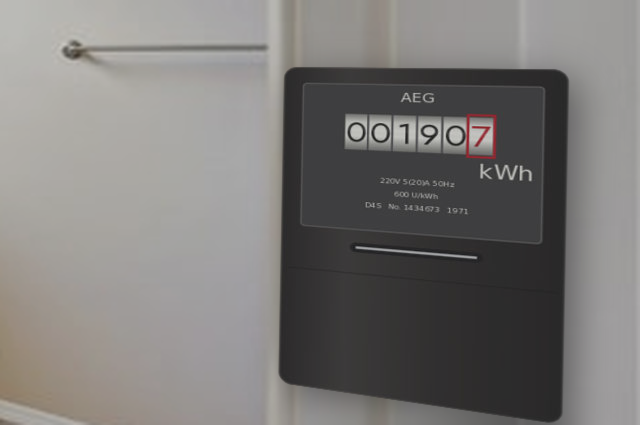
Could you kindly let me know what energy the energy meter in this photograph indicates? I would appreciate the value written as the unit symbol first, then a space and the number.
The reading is kWh 190.7
